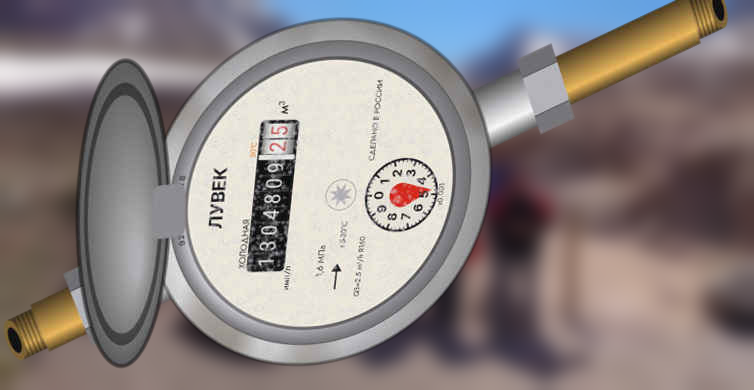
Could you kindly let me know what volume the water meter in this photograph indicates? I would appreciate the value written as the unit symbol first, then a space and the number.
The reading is m³ 1304809.254
